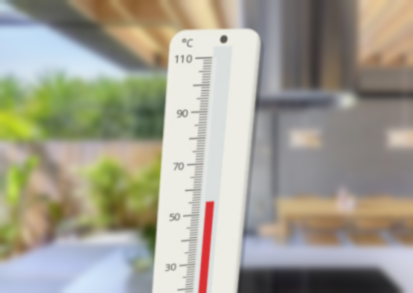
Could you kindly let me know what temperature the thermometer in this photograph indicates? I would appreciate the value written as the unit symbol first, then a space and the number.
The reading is °C 55
